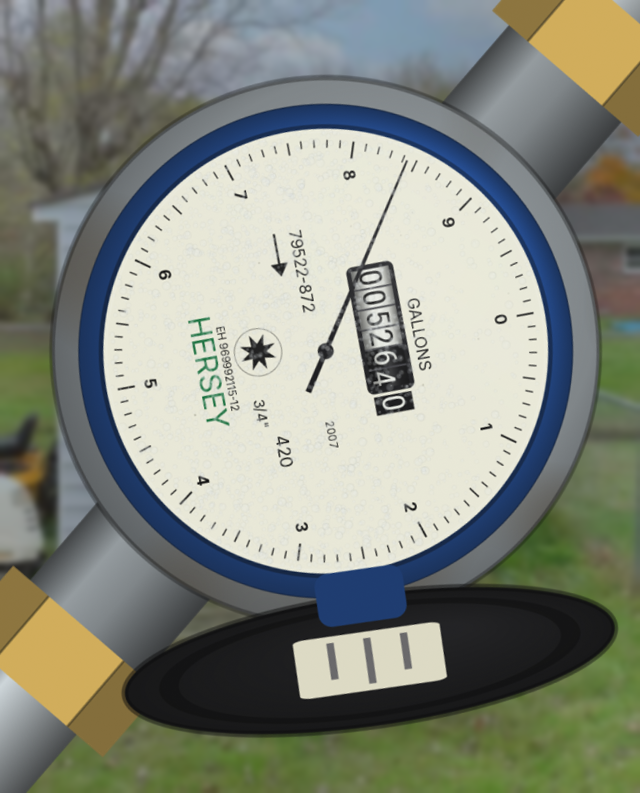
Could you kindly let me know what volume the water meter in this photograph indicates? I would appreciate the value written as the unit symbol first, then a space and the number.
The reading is gal 52638.4
